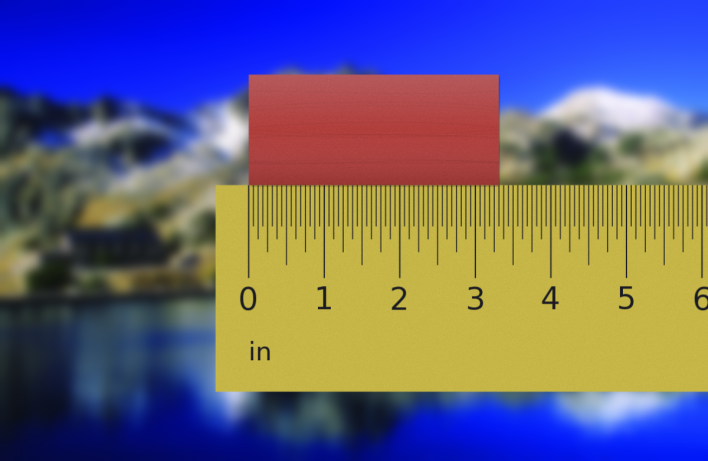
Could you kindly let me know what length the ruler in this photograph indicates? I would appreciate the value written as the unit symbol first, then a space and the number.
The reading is in 3.3125
